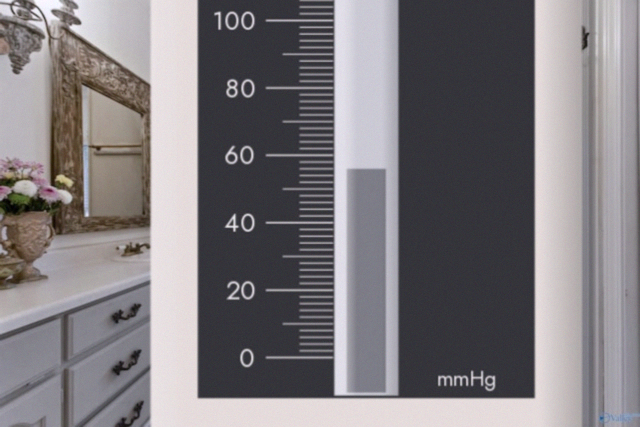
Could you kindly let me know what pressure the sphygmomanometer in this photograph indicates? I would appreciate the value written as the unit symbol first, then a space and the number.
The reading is mmHg 56
